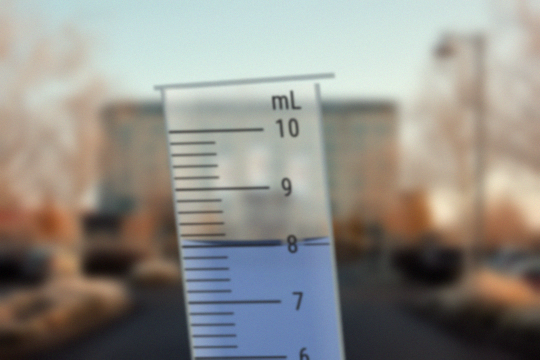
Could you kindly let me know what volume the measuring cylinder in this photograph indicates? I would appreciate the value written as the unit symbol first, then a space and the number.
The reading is mL 8
